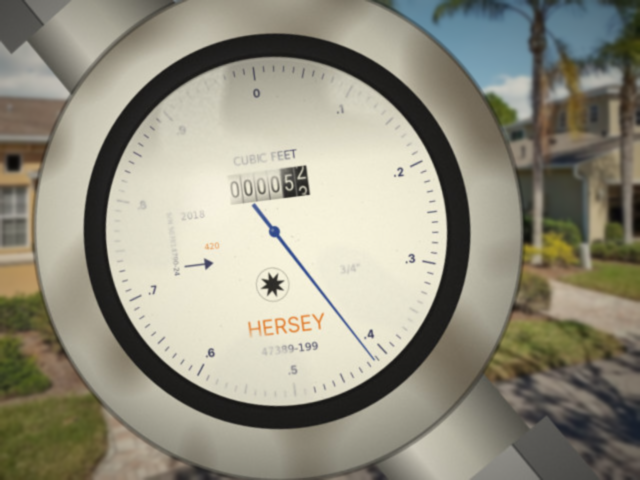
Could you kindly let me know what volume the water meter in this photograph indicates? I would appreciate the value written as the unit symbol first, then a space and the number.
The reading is ft³ 52.41
